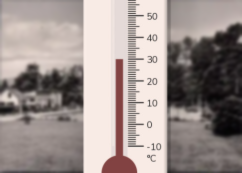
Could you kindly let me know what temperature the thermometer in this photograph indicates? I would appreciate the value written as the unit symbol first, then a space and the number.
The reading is °C 30
